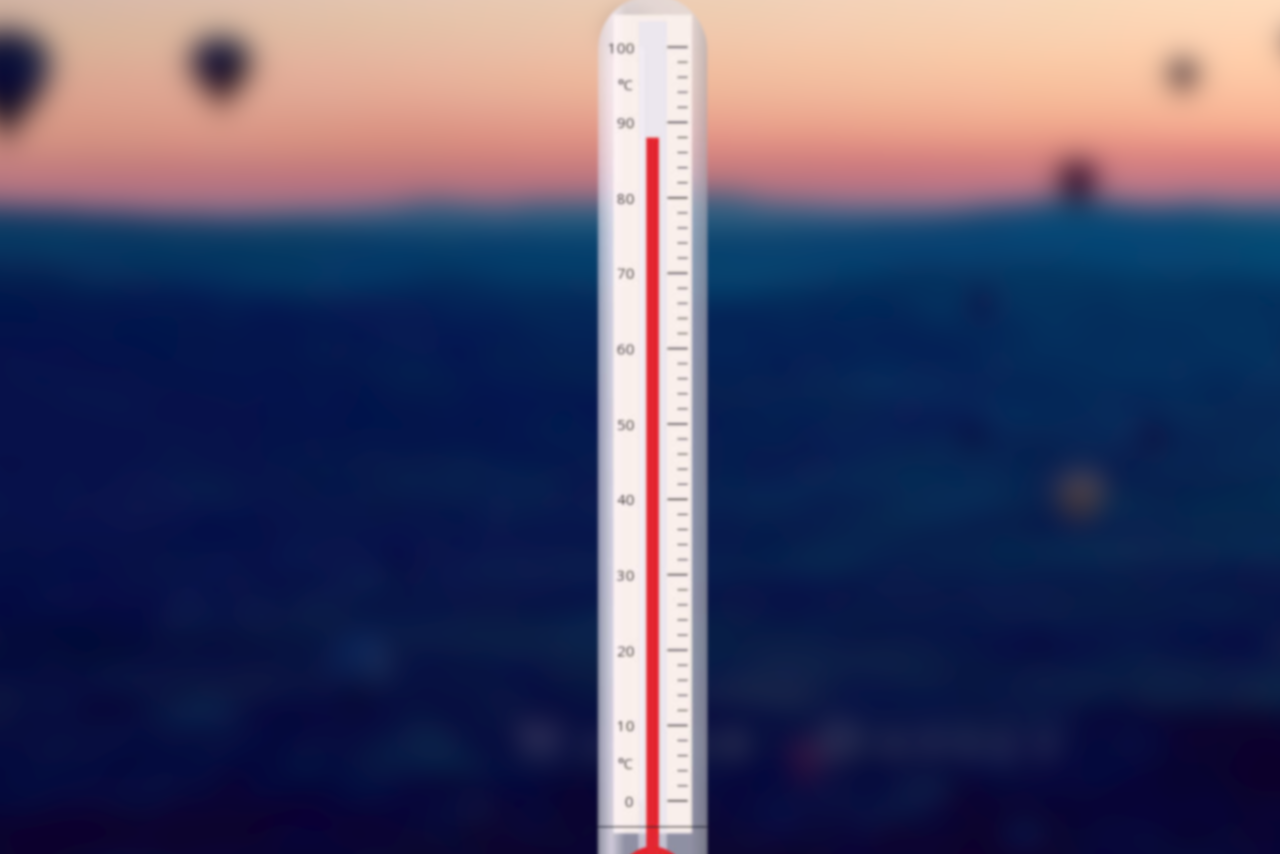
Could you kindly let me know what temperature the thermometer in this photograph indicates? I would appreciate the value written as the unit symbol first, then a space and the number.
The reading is °C 88
